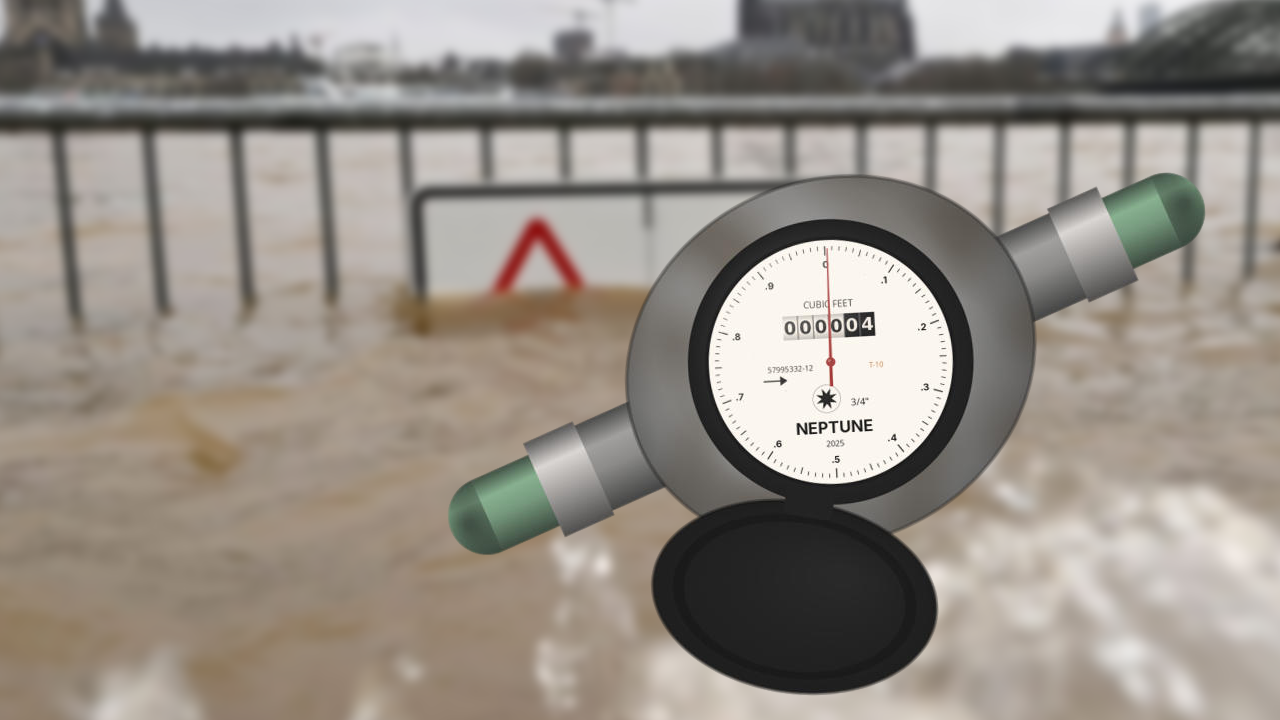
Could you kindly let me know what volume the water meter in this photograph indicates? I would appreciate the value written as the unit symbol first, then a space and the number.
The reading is ft³ 4.00
